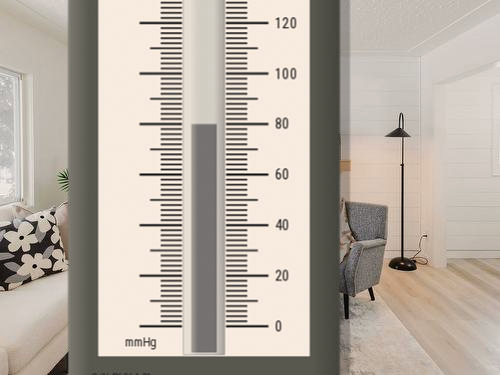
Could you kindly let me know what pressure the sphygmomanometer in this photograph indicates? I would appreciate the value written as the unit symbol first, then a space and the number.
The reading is mmHg 80
